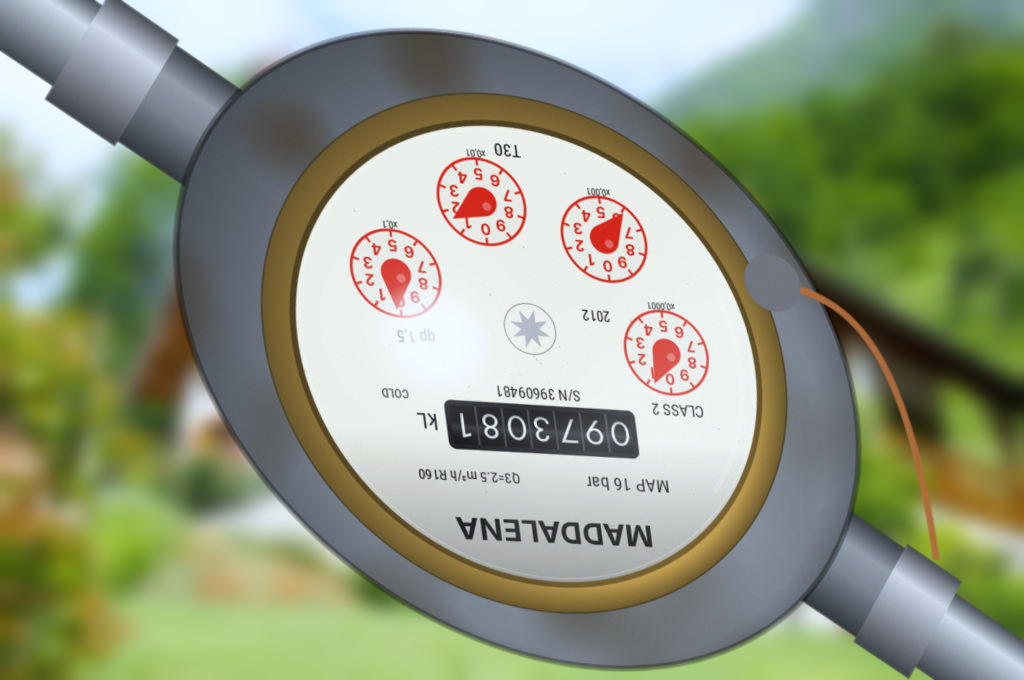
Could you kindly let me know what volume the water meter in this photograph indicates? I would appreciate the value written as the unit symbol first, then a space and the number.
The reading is kL 973081.0160
